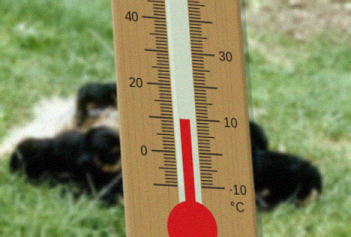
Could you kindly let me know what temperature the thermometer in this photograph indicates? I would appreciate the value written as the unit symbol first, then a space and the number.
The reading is °C 10
